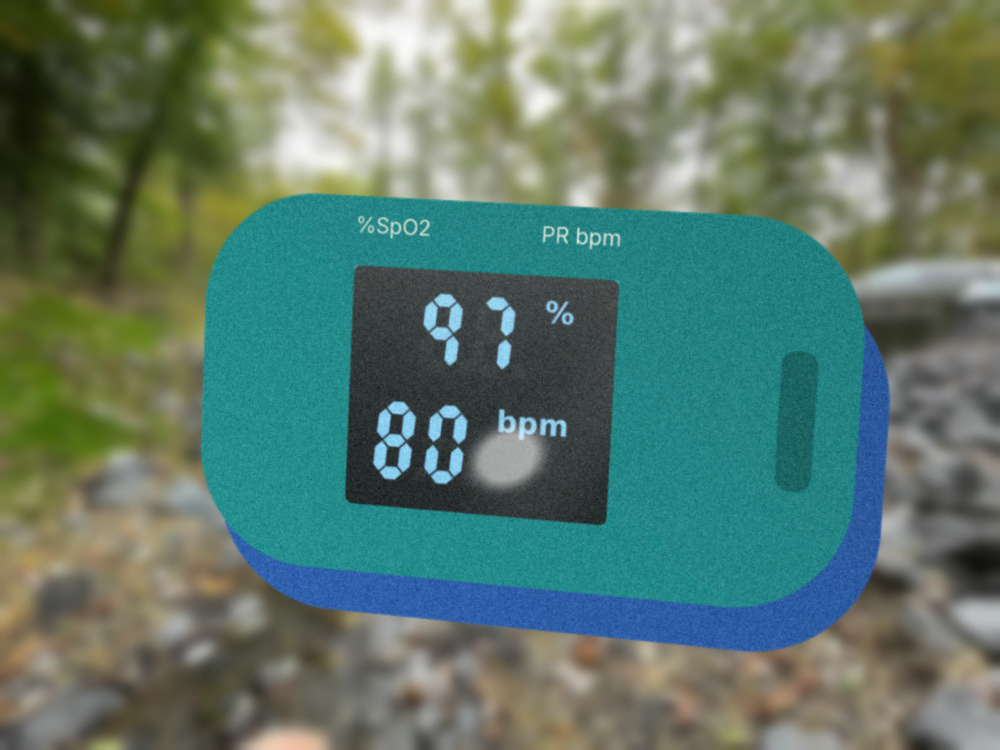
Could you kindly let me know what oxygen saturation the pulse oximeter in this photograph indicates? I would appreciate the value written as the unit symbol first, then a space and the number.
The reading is % 97
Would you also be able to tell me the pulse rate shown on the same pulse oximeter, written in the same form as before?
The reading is bpm 80
